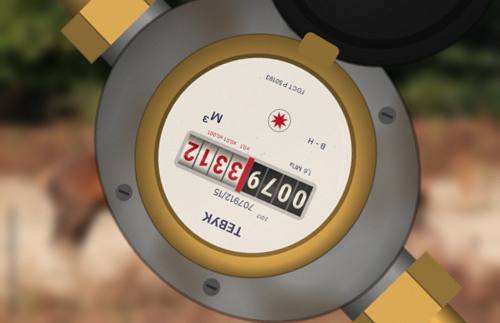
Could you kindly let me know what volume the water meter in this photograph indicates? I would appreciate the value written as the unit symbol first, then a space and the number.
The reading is m³ 79.3312
